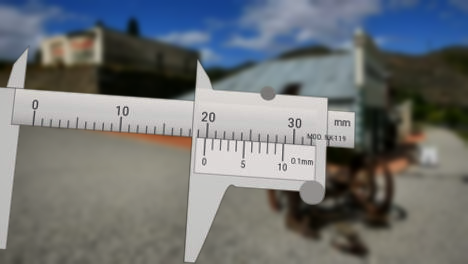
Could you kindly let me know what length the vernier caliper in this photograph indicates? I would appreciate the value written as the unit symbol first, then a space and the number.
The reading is mm 19.8
